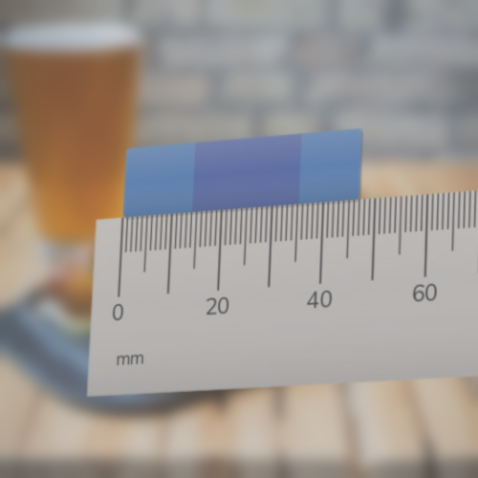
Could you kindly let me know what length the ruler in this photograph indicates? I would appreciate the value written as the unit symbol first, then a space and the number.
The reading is mm 47
